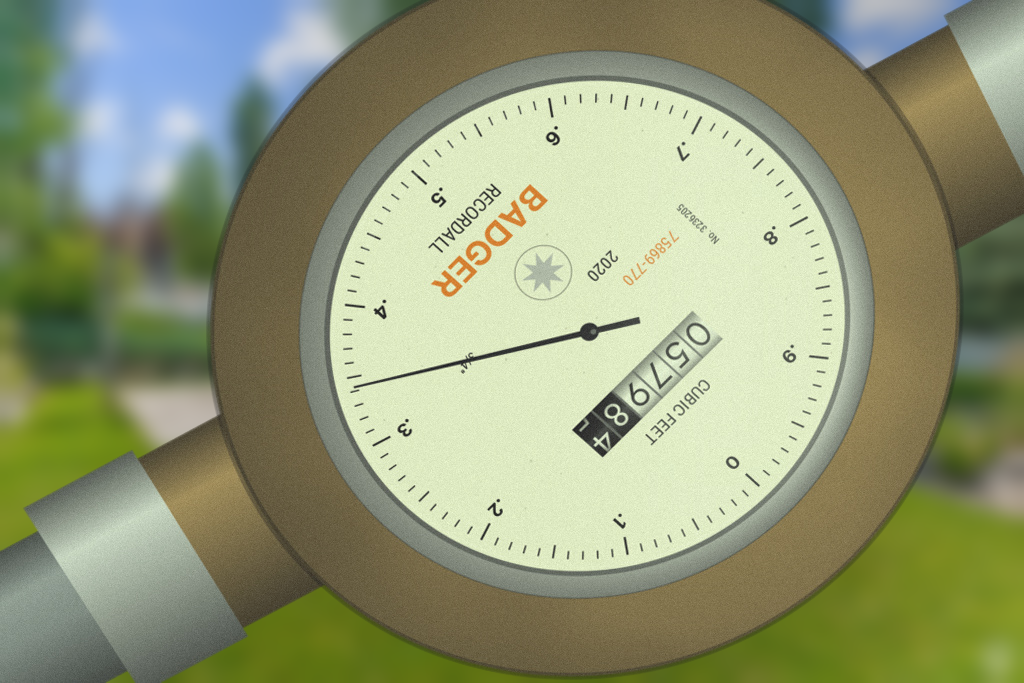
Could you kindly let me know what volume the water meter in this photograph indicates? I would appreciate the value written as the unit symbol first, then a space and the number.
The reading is ft³ 57984.34
